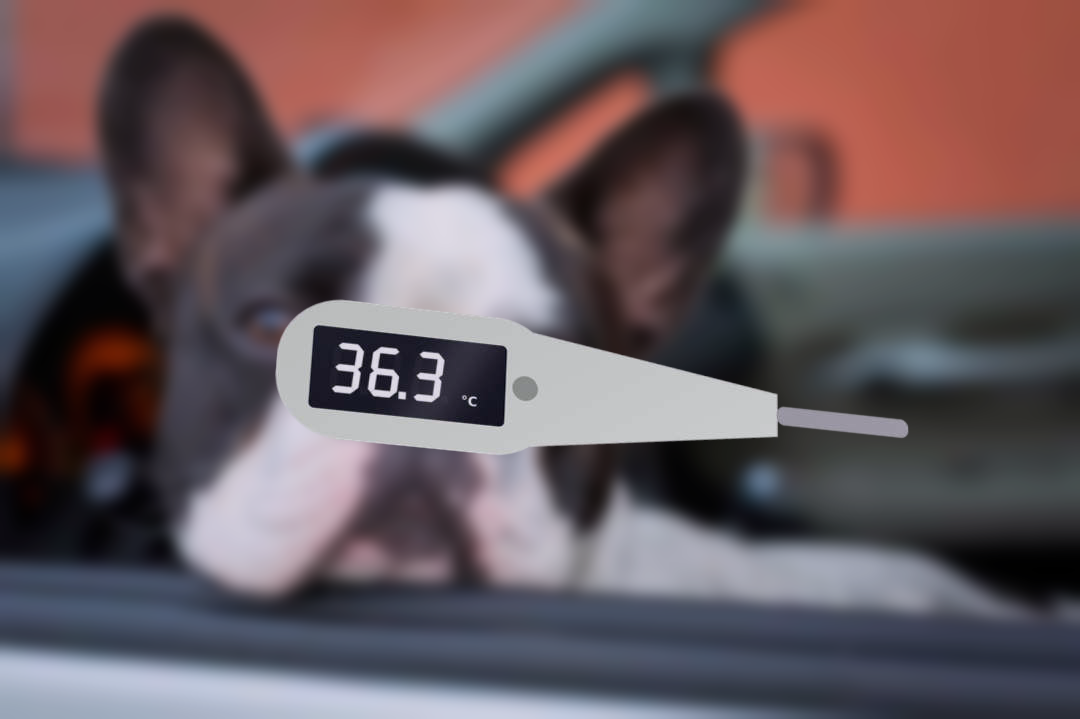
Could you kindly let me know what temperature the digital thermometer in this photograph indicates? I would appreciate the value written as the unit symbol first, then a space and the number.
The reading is °C 36.3
